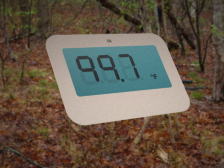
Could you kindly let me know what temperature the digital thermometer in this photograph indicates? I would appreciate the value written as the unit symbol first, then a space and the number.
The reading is °F 99.7
